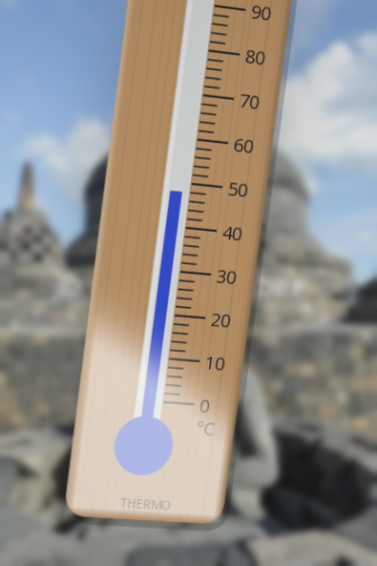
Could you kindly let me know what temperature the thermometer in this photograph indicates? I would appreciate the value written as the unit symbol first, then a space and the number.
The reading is °C 48
